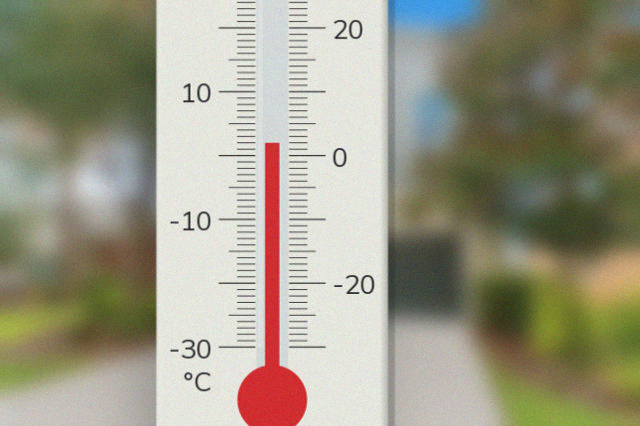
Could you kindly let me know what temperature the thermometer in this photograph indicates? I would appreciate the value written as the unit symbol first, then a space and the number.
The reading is °C 2
